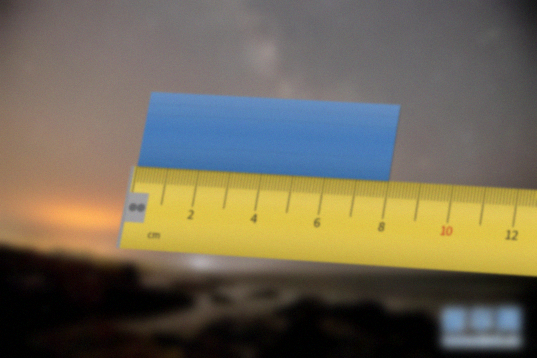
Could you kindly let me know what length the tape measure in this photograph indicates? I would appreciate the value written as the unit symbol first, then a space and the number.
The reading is cm 8
